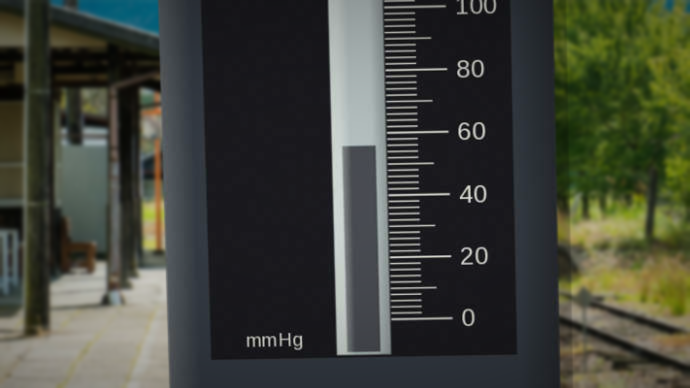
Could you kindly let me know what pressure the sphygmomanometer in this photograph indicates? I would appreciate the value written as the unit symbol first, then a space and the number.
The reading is mmHg 56
